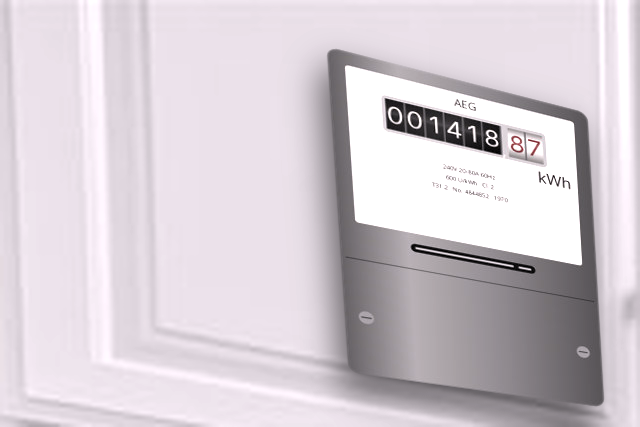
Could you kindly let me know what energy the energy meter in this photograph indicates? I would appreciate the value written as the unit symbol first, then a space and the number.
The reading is kWh 1418.87
